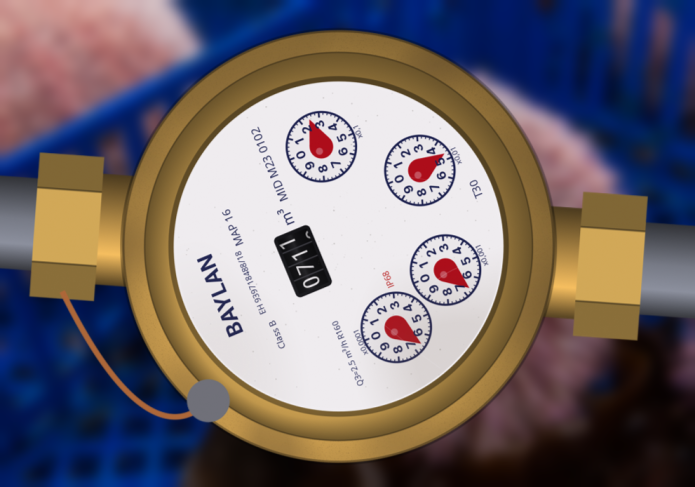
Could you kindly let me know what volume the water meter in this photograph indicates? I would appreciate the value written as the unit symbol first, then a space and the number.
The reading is m³ 711.2466
